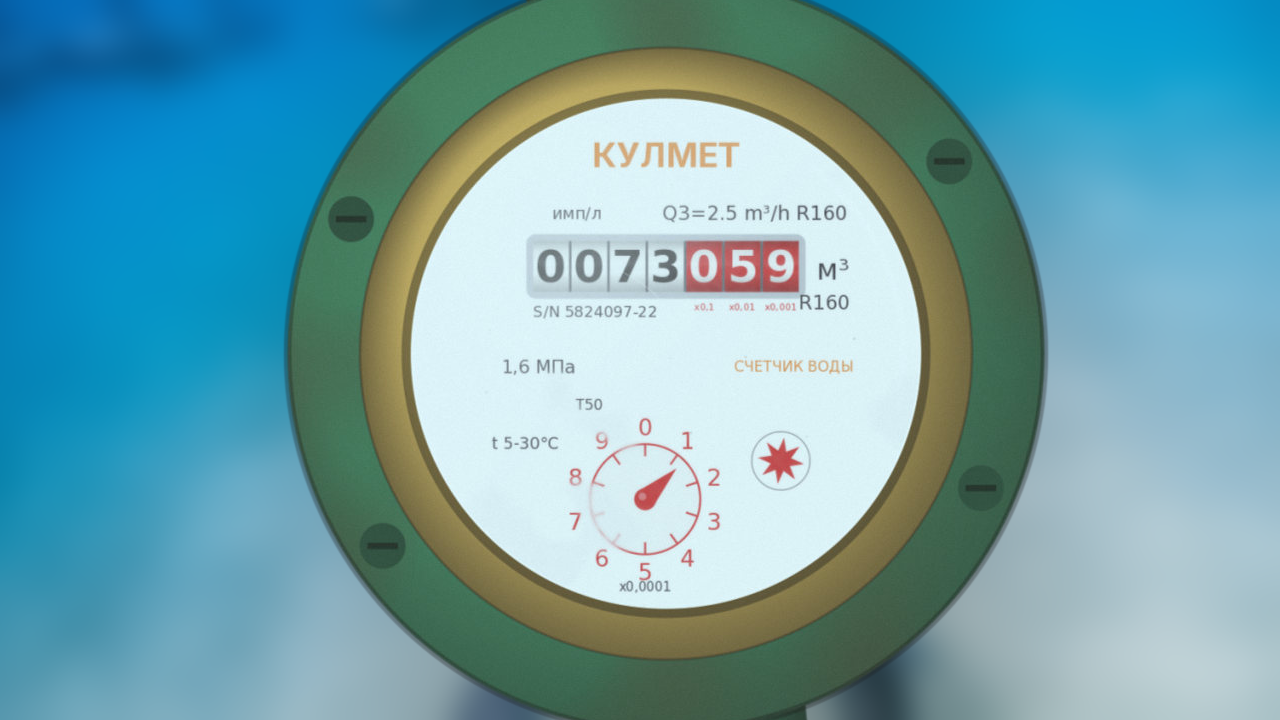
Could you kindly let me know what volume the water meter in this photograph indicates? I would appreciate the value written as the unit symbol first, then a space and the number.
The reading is m³ 73.0591
